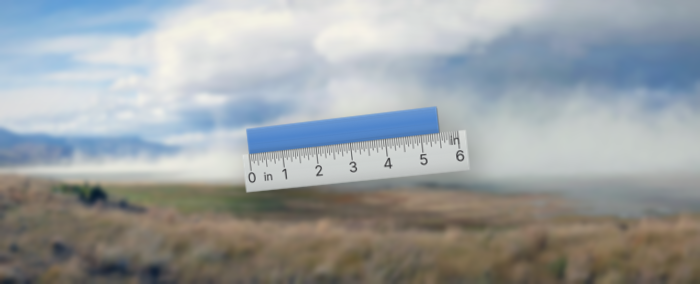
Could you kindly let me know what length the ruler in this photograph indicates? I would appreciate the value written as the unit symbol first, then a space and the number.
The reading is in 5.5
